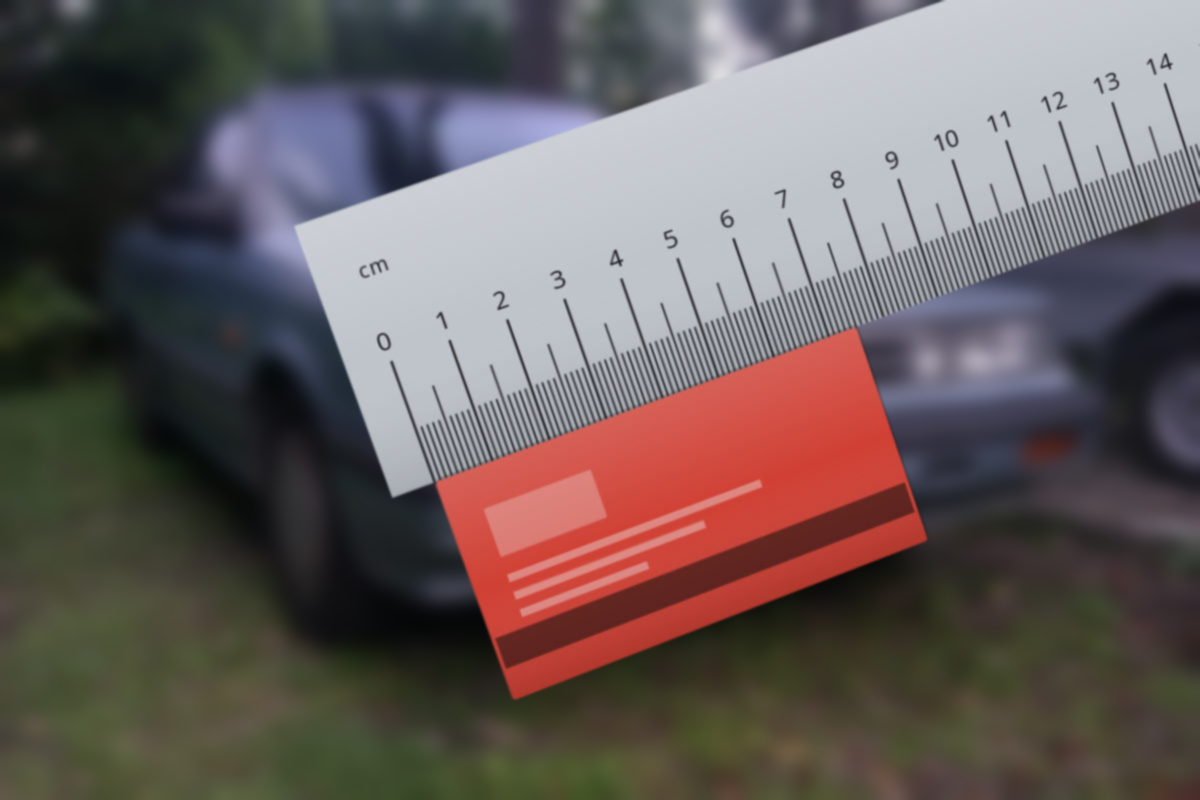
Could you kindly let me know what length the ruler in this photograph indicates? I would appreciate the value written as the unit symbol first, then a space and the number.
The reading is cm 7.5
